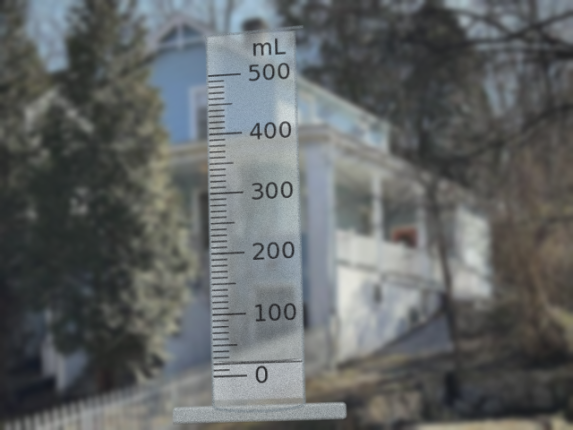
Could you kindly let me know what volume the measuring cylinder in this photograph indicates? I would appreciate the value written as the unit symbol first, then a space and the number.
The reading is mL 20
